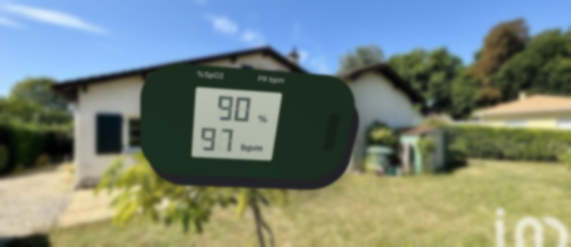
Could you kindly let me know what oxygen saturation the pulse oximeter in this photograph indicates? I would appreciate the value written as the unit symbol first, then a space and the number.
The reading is % 90
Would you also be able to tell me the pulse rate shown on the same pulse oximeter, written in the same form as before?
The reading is bpm 97
